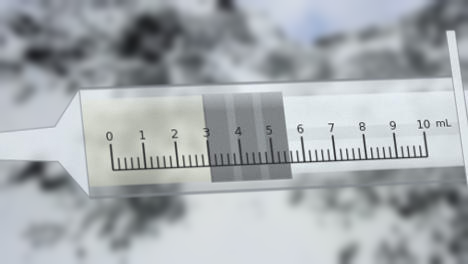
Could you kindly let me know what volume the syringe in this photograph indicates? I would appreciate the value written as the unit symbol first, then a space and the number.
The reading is mL 3
